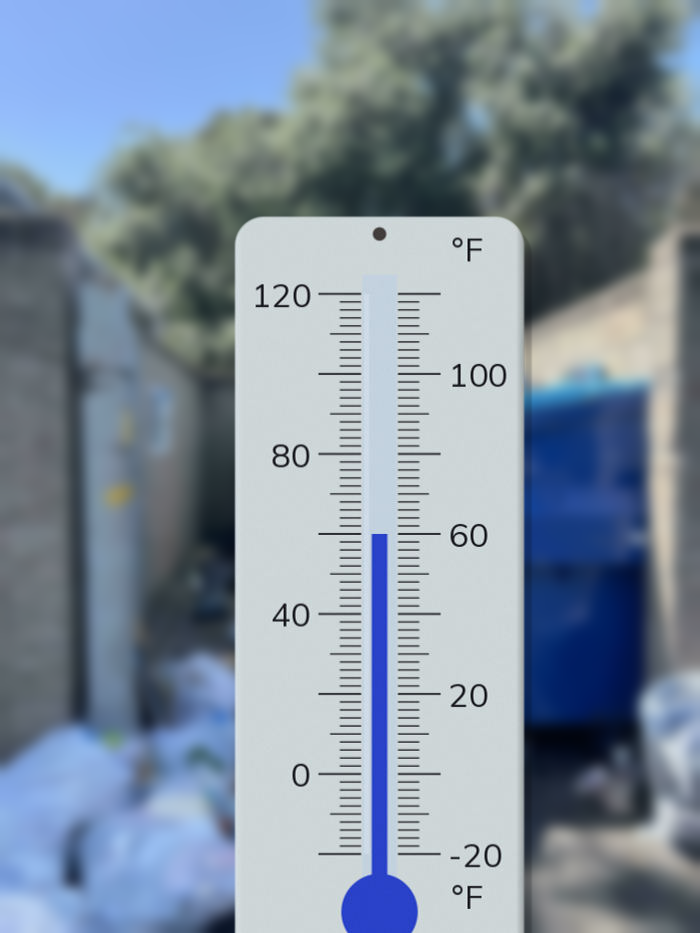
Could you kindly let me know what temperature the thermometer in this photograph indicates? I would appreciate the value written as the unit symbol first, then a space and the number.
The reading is °F 60
